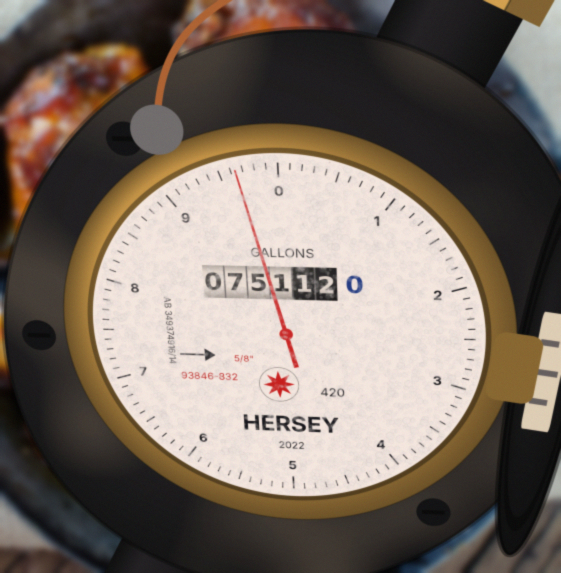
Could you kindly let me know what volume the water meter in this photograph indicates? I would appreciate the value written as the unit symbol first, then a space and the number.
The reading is gal 751119.6
